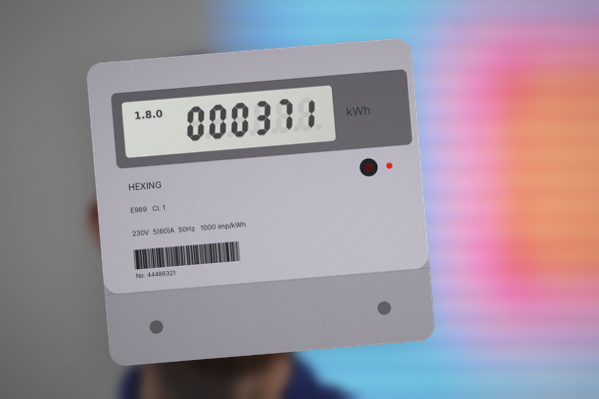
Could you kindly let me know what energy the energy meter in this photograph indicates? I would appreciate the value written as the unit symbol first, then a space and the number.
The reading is kWh 371
